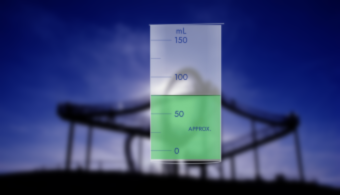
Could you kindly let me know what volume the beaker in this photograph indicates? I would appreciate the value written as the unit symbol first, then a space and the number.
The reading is mL 75
